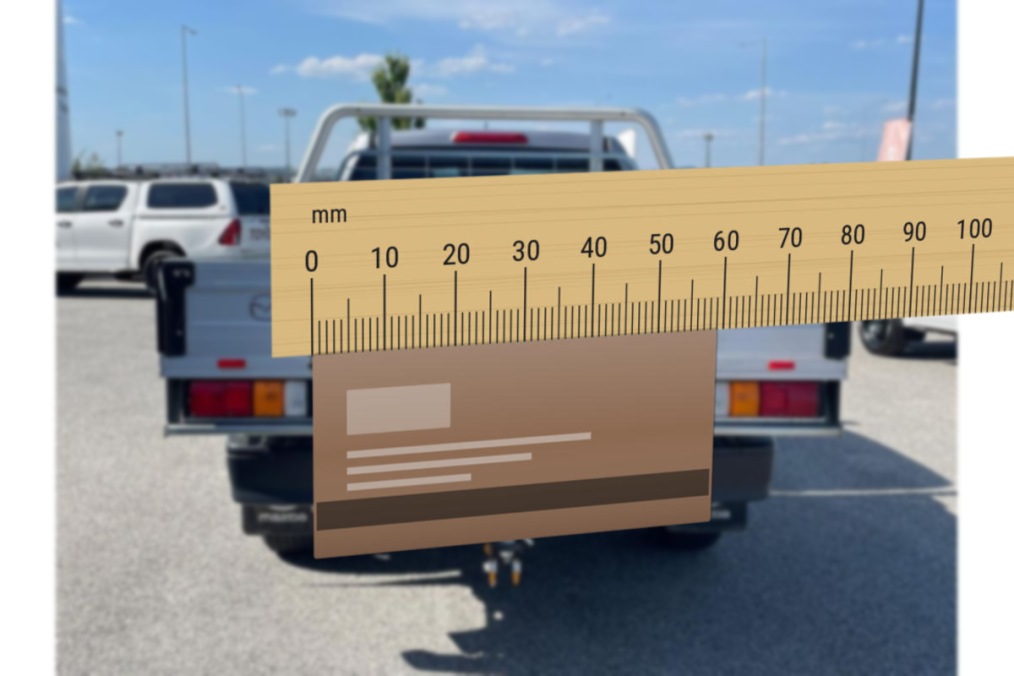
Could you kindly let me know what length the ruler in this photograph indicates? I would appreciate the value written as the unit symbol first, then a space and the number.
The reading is mm 59
